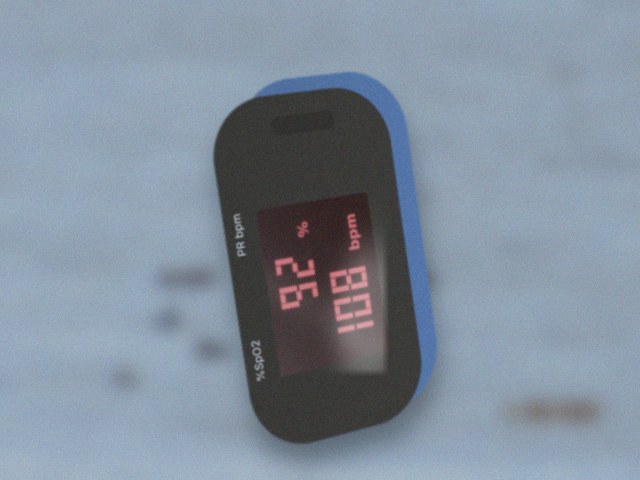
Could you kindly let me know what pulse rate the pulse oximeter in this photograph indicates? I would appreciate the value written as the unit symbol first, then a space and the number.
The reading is bpm 108
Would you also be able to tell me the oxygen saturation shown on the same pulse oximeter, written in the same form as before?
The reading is % 92
